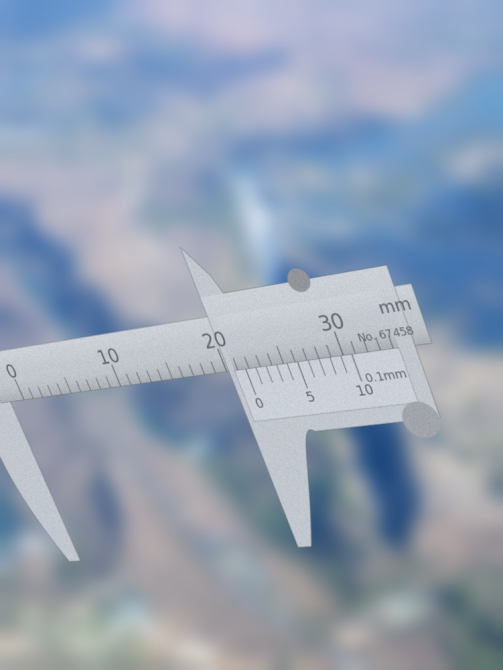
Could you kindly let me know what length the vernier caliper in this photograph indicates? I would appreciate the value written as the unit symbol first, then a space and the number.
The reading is mm 21.7
